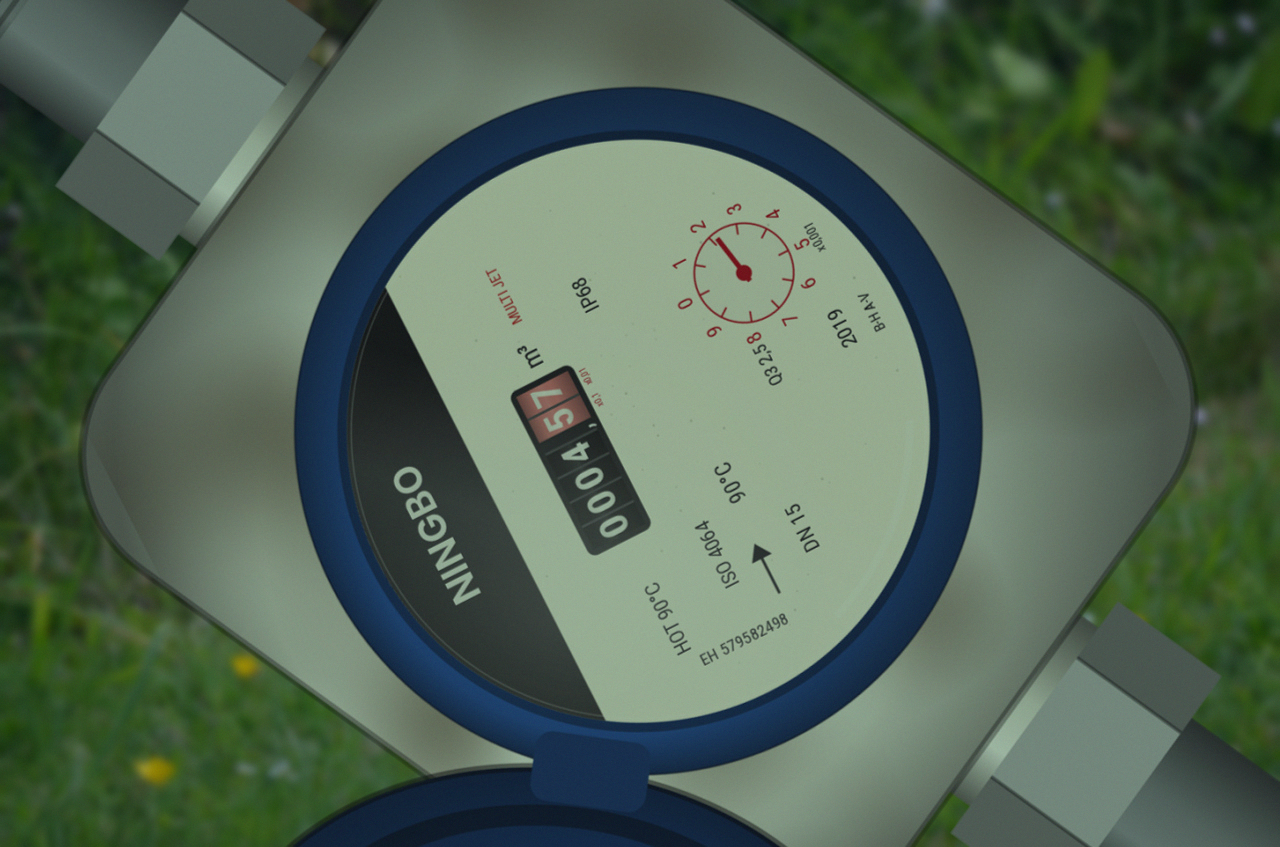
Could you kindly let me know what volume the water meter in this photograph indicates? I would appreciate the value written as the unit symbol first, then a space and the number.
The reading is m³ 4.572
